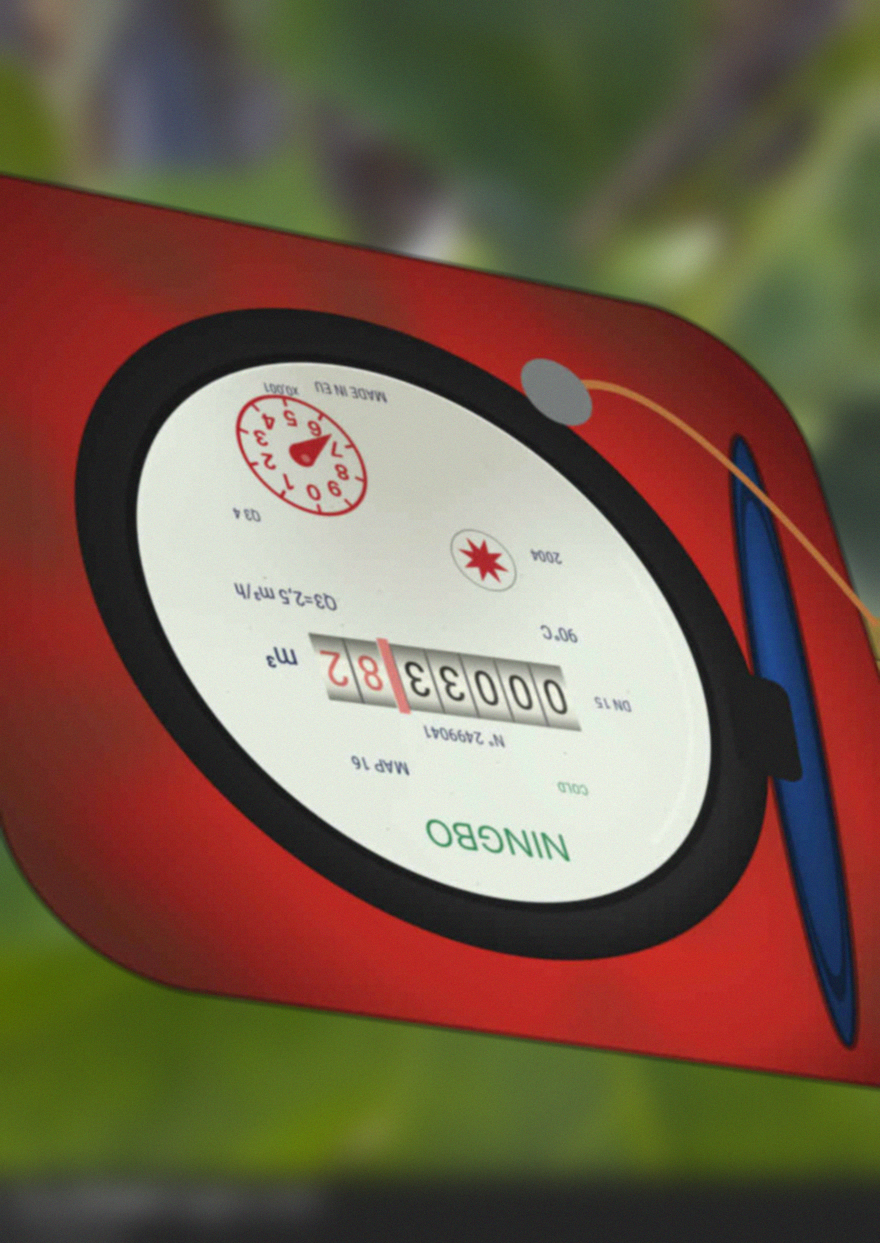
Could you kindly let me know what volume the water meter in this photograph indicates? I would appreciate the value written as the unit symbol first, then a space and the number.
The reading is m³ 33.826
